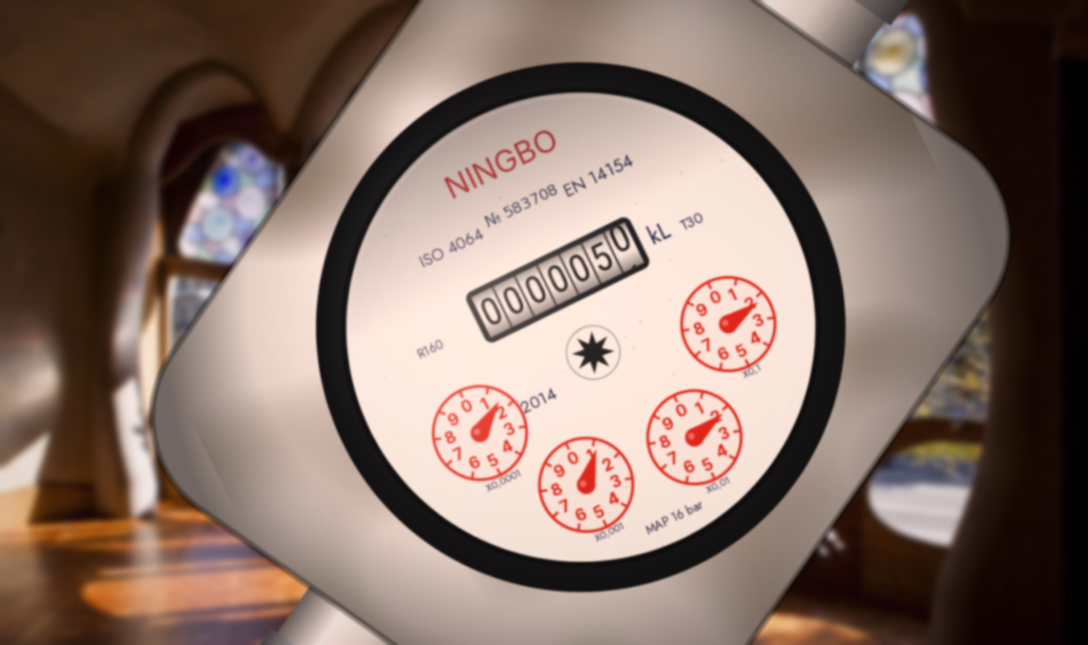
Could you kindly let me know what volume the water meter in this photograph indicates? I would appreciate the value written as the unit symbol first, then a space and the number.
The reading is kL 50.2211
